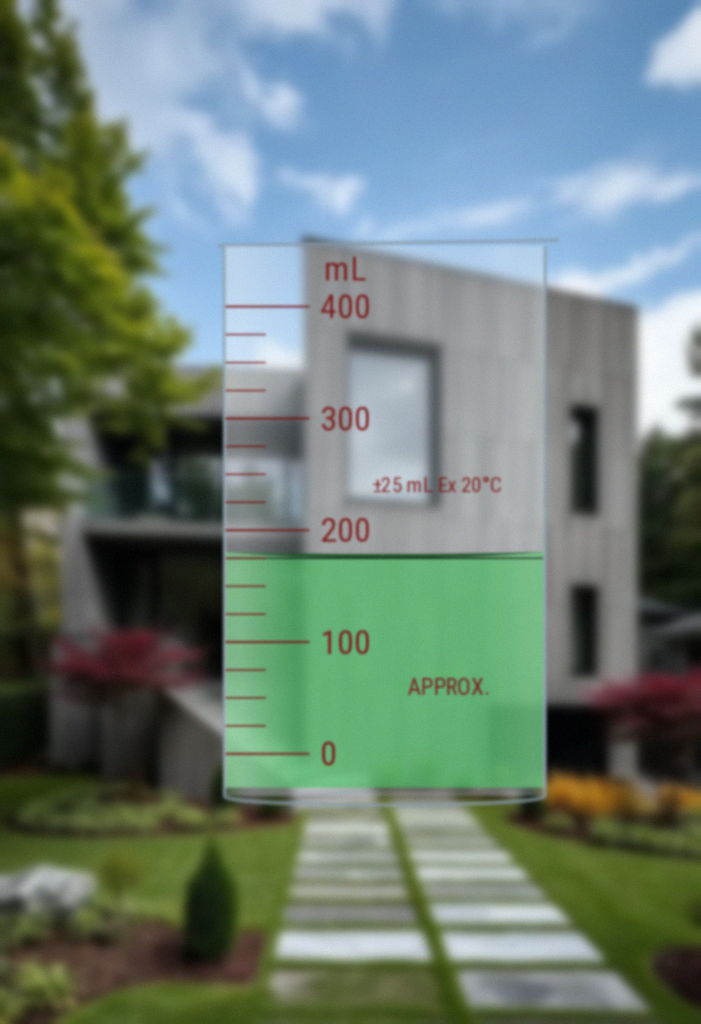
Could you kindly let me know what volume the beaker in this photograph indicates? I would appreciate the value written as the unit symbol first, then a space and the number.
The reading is mL 175
